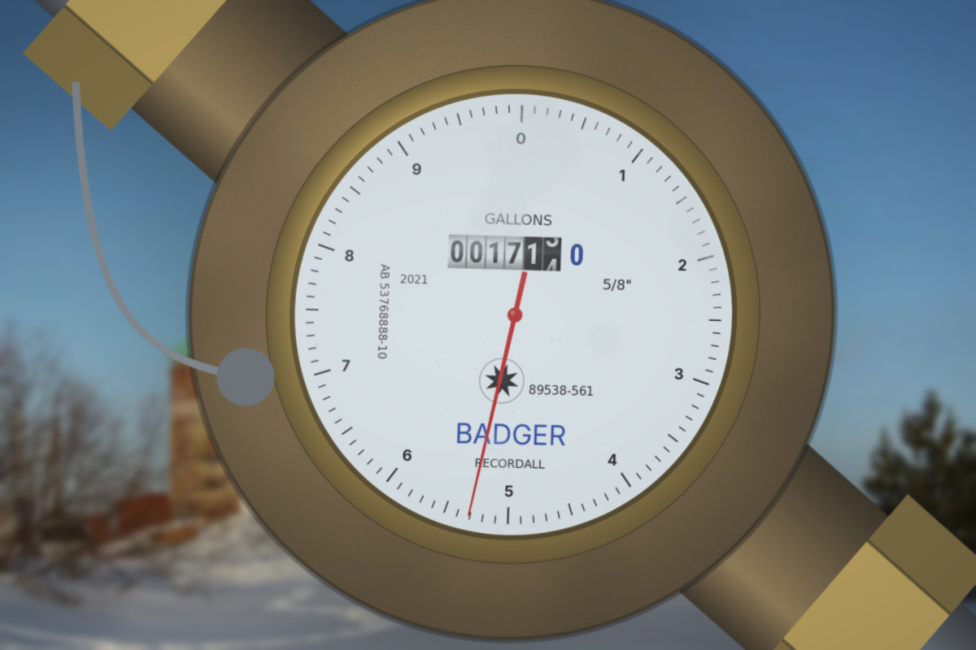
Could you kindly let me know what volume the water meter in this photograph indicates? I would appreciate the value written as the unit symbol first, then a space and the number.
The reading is gal 17135.3
